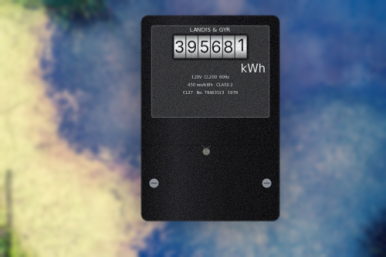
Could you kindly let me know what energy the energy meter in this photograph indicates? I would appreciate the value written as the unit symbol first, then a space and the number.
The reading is kWh 395681
